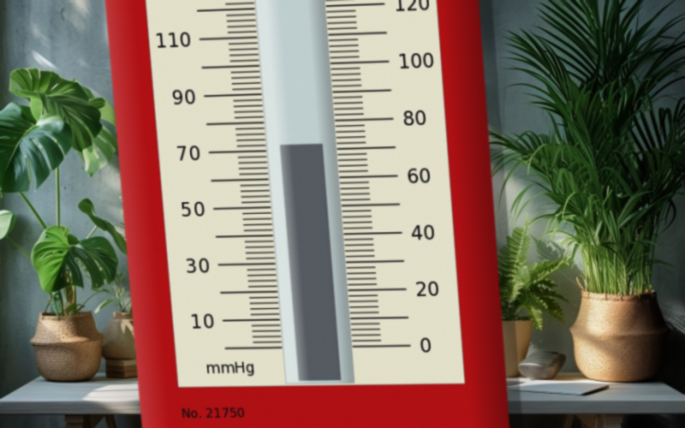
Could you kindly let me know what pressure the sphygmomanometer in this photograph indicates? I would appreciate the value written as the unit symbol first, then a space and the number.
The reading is mmHg 72
